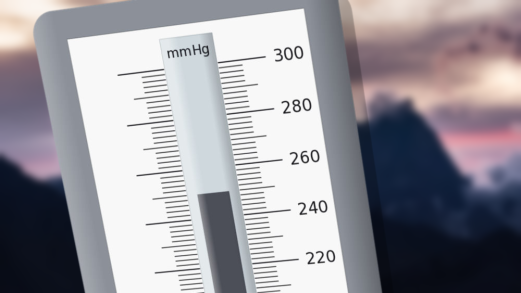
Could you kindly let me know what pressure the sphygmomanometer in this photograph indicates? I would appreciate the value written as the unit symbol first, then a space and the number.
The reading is mmHg 250
